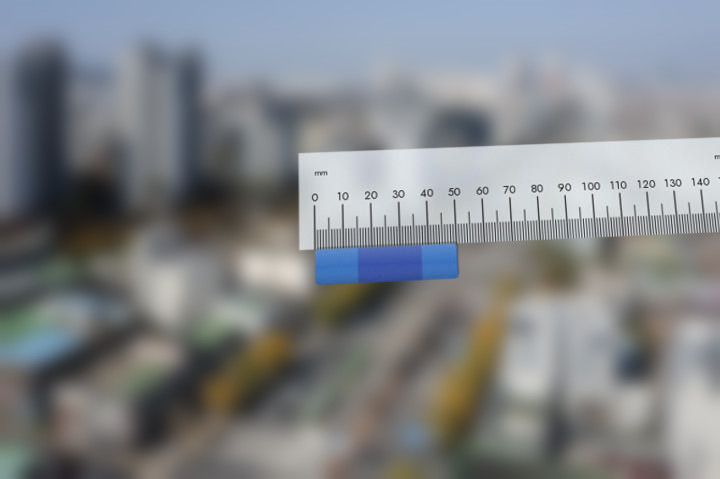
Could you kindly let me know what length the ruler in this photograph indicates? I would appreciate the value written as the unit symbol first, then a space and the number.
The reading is mm 50
